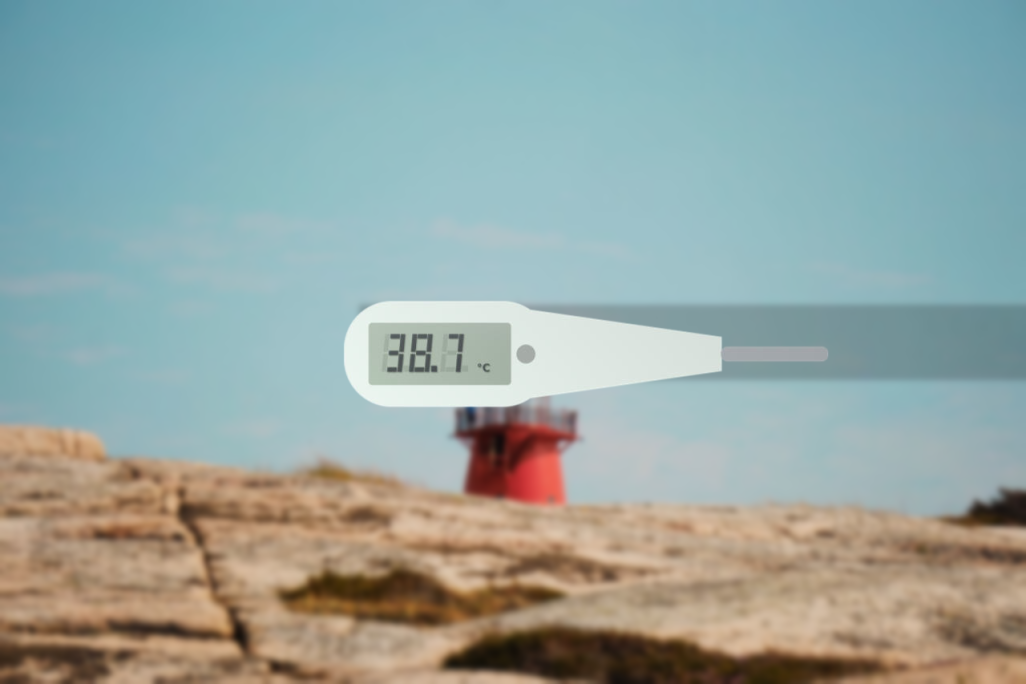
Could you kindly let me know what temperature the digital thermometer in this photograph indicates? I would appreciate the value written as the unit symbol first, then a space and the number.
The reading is °C 38.7
